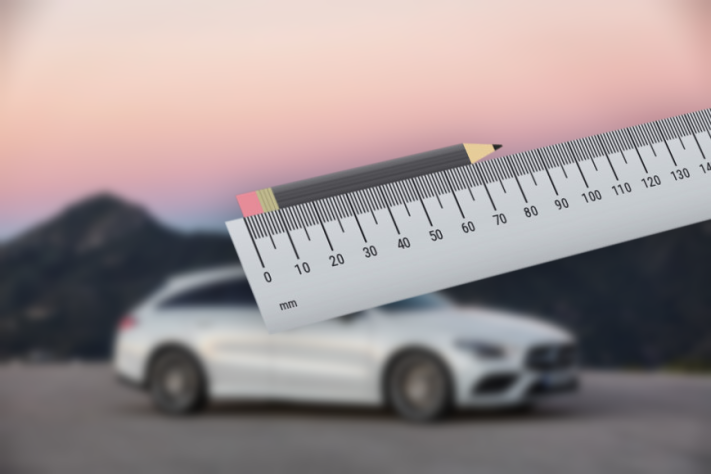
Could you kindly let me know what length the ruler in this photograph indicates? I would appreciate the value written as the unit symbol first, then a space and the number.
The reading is mm 80
